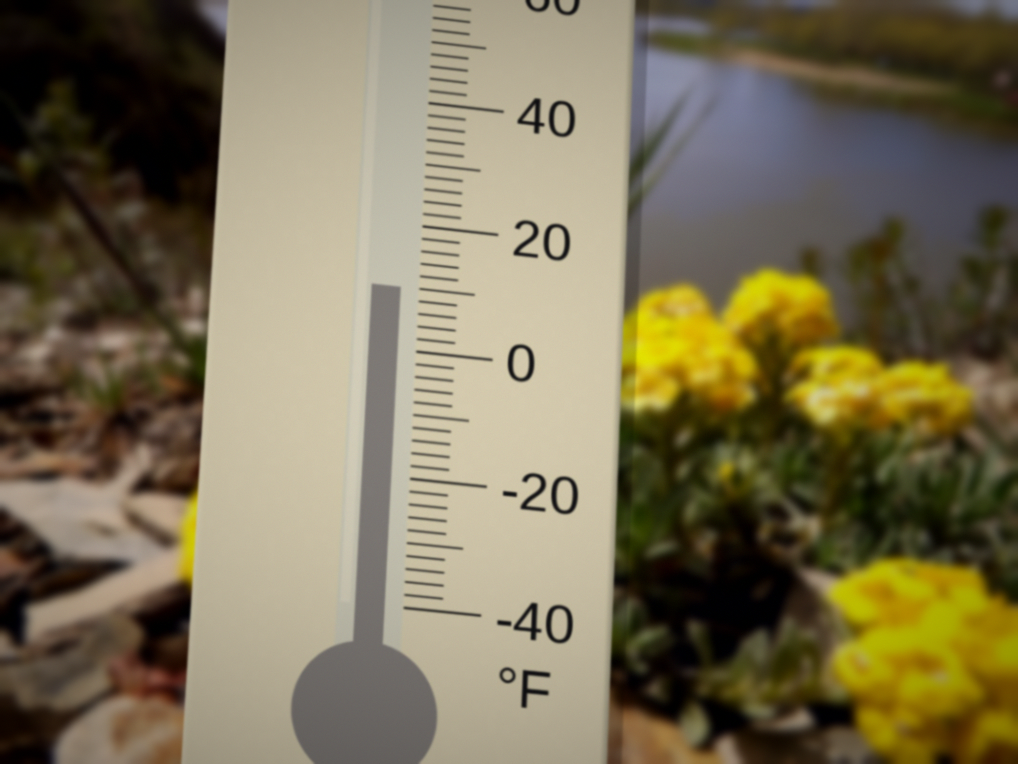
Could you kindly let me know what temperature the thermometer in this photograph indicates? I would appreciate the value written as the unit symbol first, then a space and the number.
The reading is °F 10
